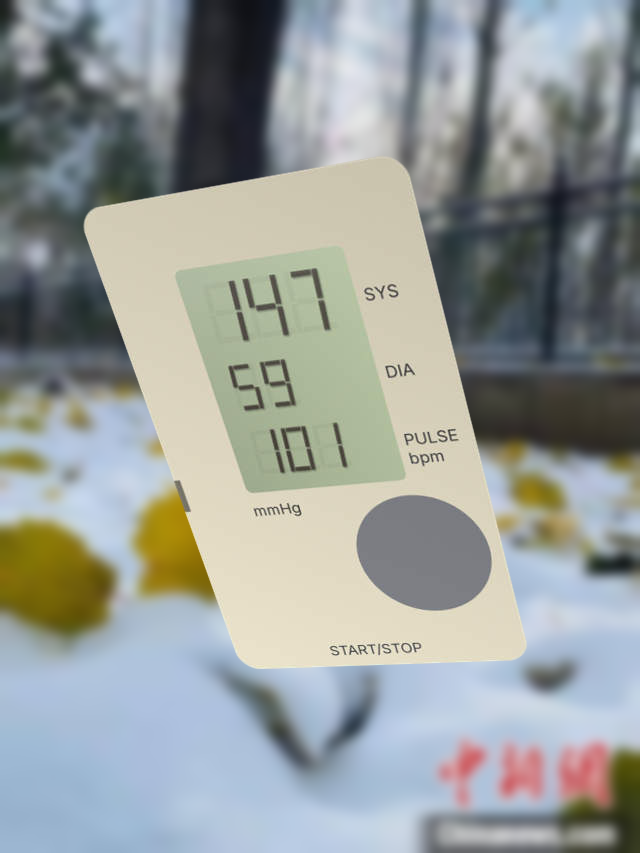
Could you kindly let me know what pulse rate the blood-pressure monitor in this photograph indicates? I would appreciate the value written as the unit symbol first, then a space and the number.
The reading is bpm 101
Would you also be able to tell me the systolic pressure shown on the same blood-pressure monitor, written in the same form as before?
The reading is mmHg 147
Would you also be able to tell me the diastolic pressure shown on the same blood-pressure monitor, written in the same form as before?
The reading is mmHg 59
